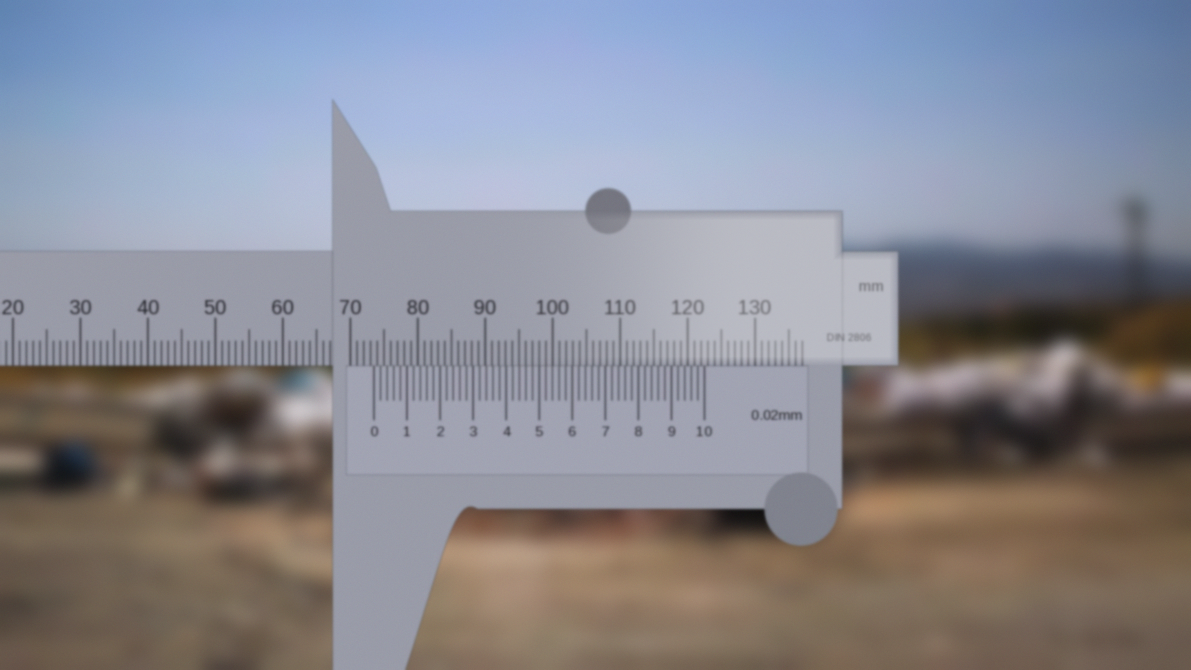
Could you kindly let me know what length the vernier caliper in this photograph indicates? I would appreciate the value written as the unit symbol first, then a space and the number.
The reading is mm 73.5
